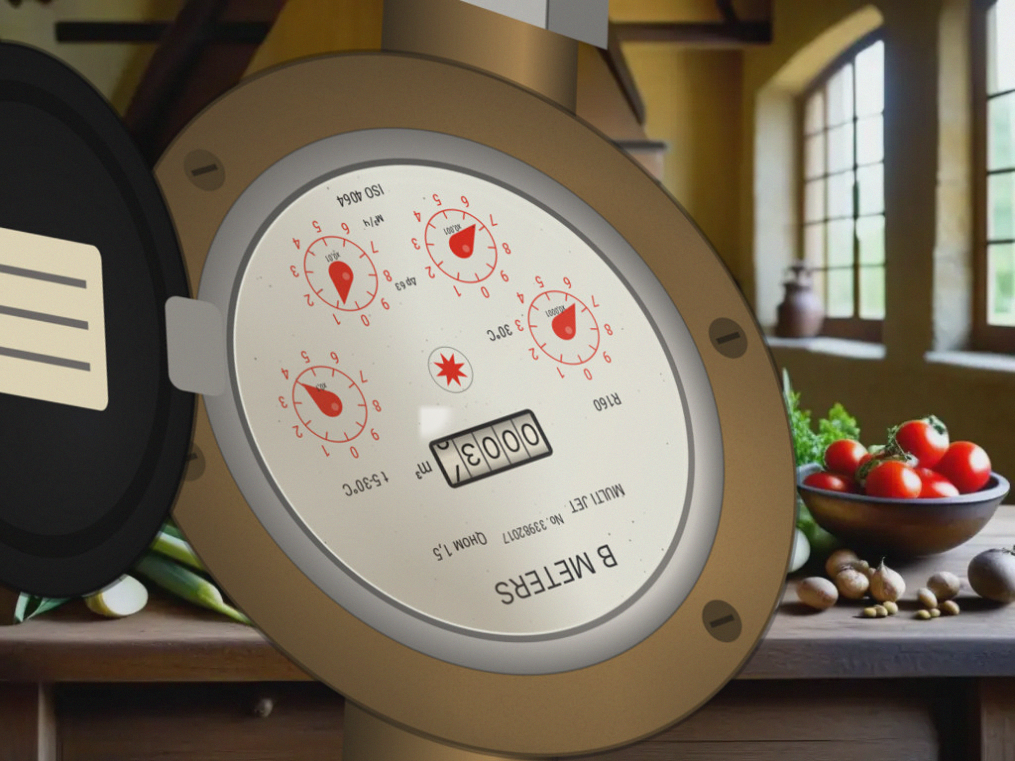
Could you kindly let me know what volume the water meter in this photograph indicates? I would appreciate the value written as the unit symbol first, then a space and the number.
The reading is m³ 37.4066
